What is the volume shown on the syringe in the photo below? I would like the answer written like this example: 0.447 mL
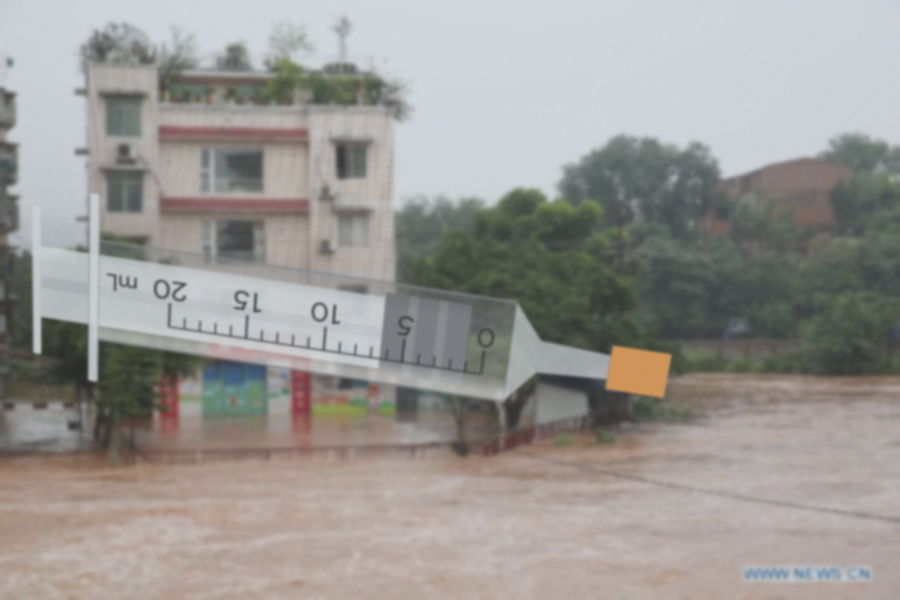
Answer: 1 mL
